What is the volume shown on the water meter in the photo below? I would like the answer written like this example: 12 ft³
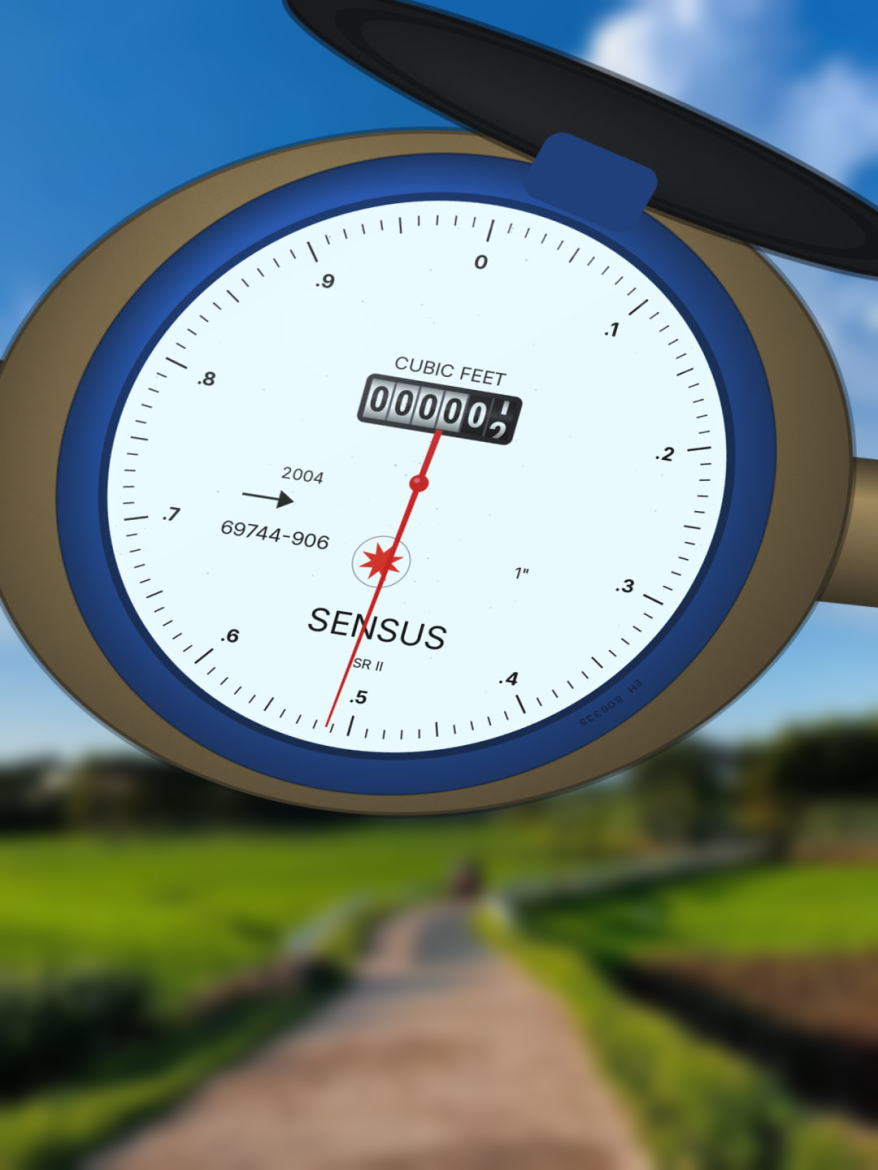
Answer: 1.51 ft³
